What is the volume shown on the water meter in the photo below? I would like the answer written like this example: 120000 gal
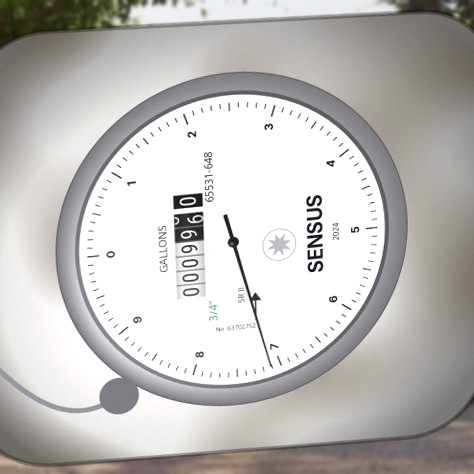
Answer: 9957.1 gal
